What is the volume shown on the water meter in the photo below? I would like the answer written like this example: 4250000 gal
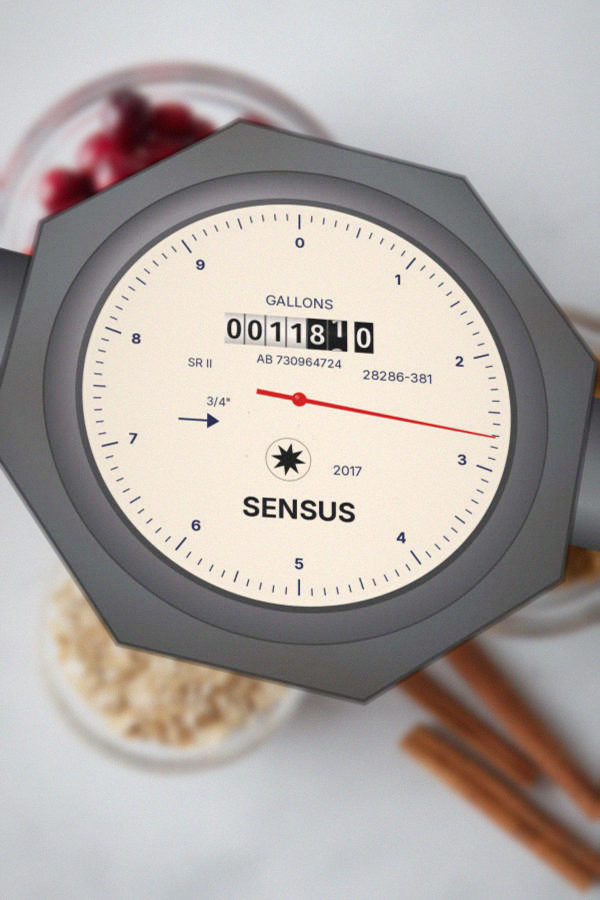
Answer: 11812.7 gal
